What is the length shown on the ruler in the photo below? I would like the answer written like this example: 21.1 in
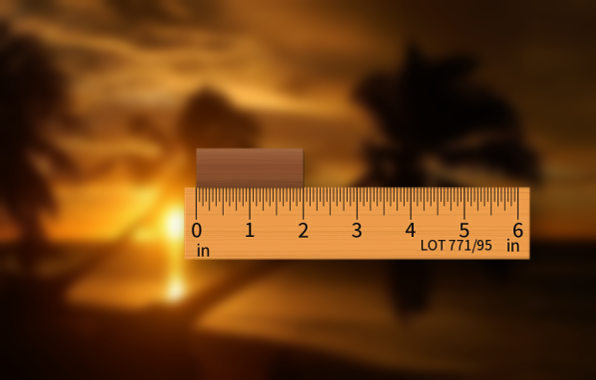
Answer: 2 in
